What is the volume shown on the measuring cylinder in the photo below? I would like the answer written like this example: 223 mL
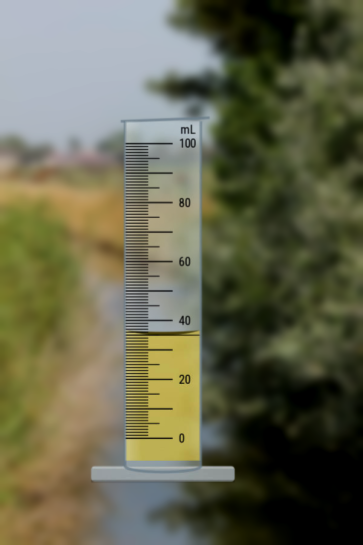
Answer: 35 mL
